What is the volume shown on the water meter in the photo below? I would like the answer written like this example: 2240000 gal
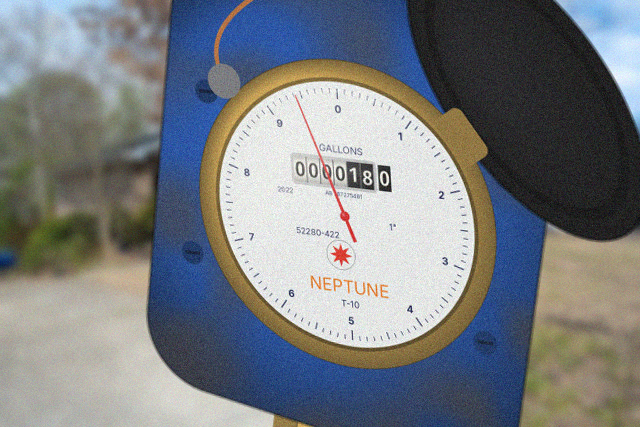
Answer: 179.4 gal
